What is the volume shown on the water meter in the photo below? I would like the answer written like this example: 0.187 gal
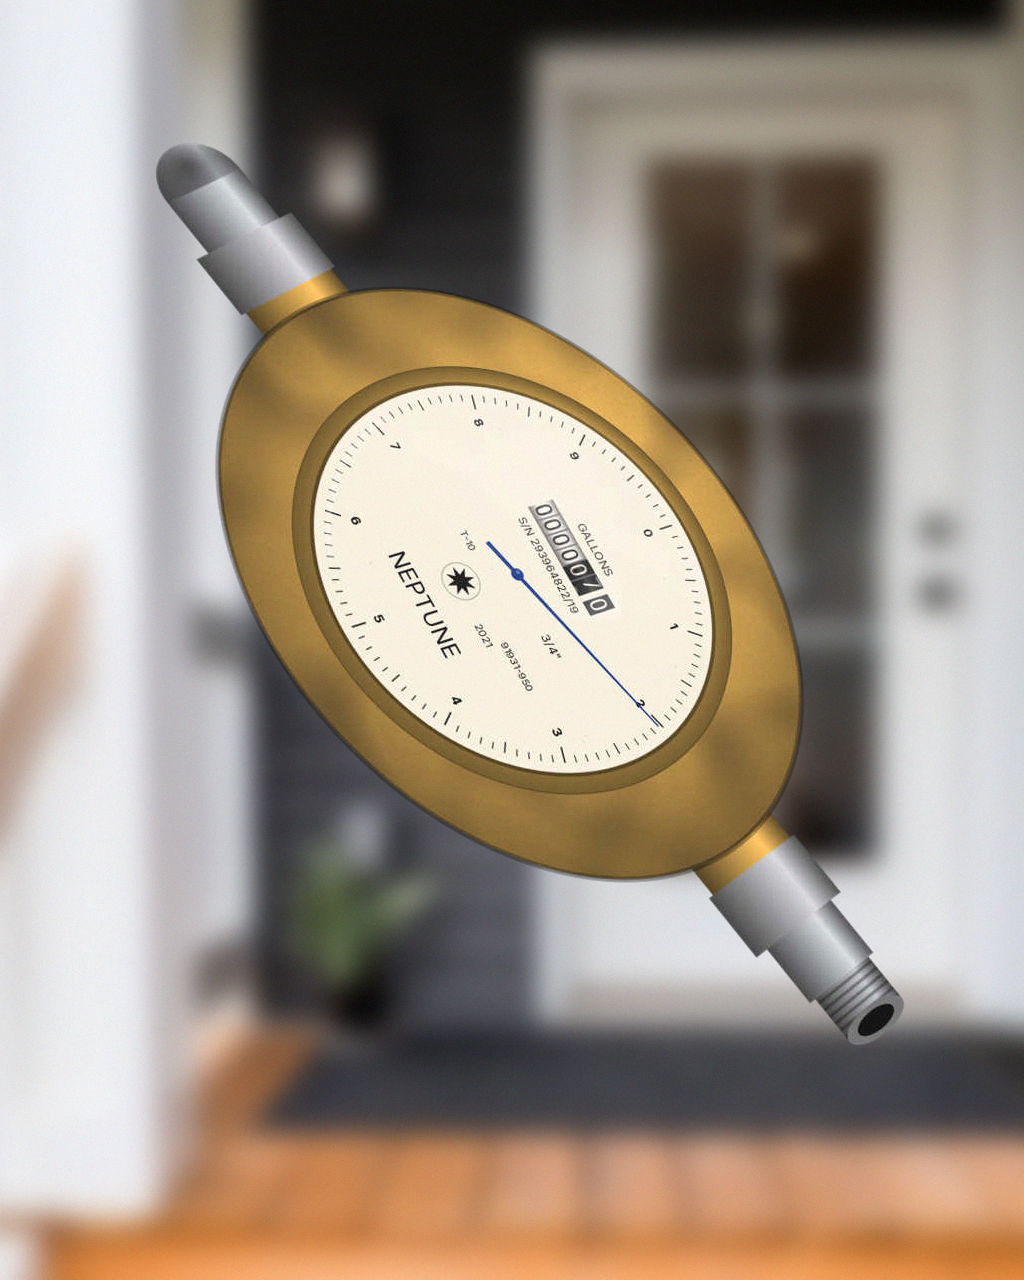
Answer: 72.0 gal
